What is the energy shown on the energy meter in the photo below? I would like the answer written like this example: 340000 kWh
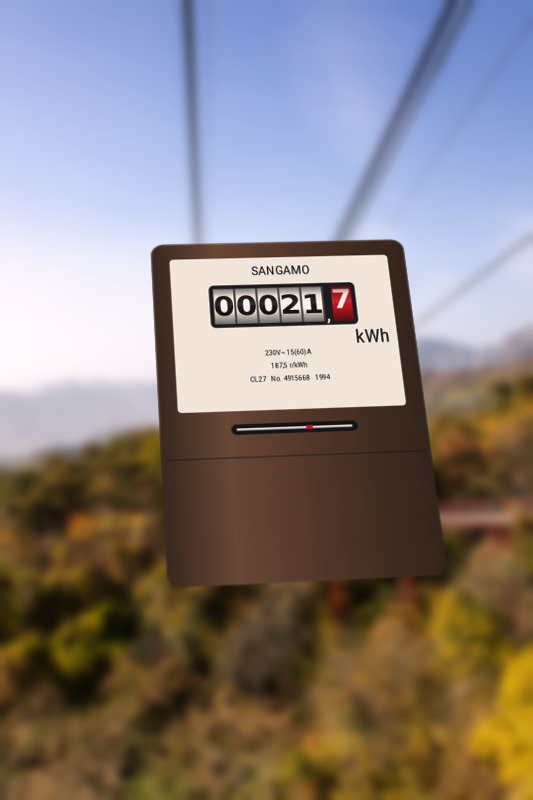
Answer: 21.7 kWh
